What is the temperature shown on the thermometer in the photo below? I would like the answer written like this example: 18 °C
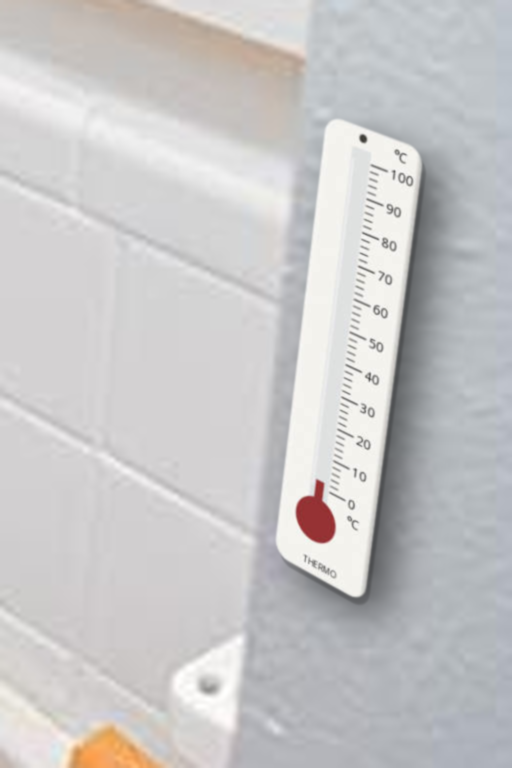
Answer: 2 °C
